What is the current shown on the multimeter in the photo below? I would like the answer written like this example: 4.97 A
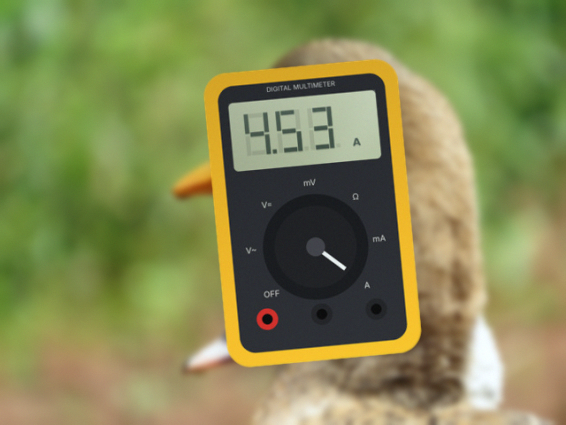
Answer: 4.53 A
